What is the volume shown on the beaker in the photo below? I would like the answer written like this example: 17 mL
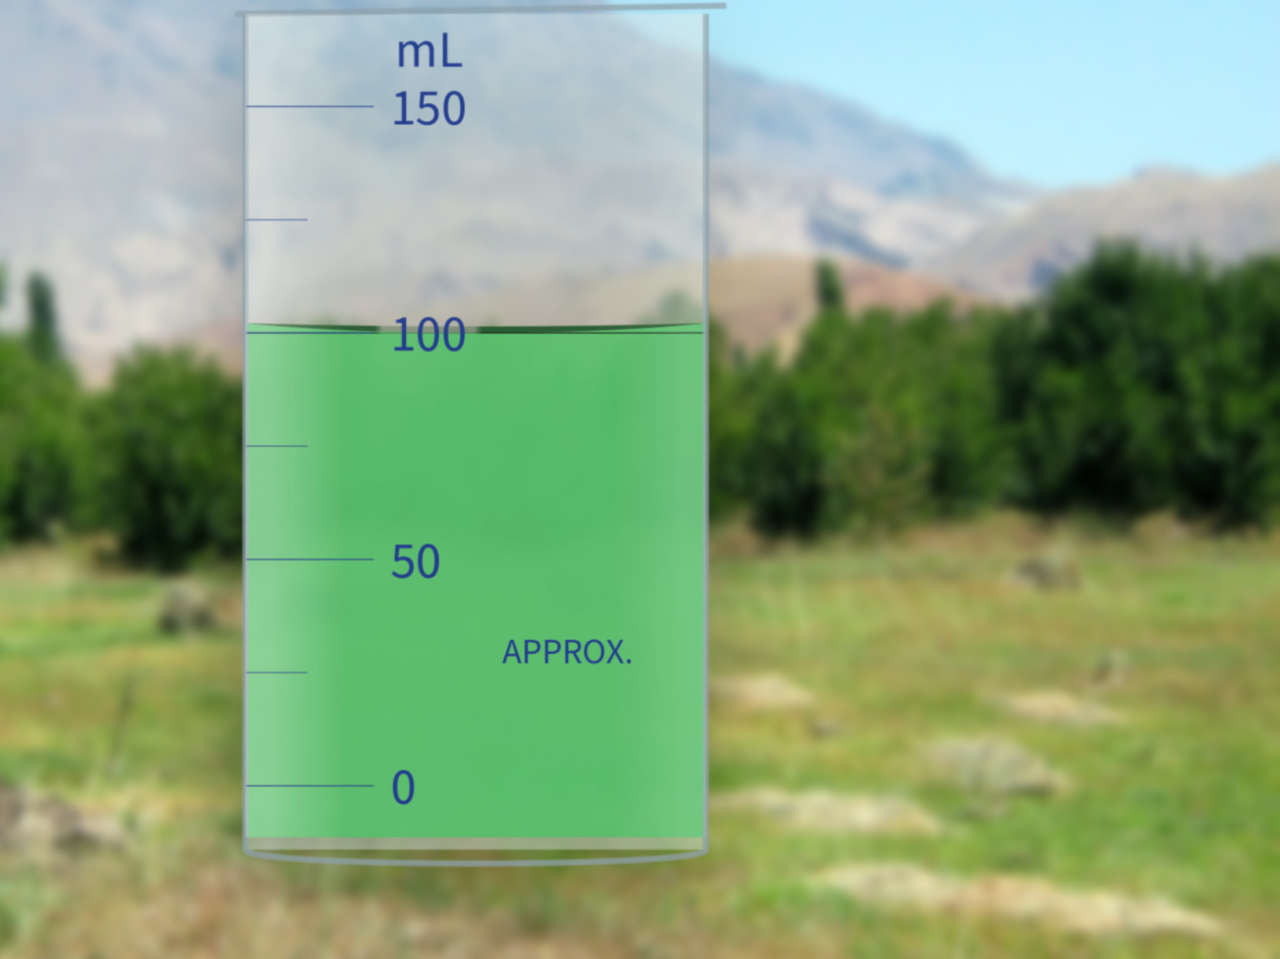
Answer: 100 mL
